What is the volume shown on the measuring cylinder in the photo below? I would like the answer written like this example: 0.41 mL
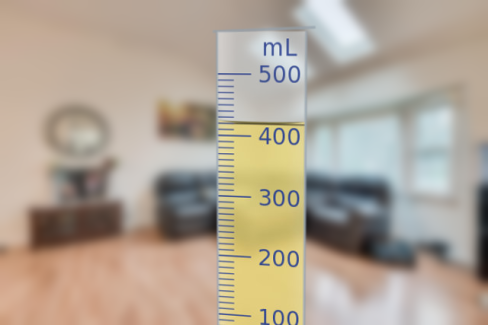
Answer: 420 mL
